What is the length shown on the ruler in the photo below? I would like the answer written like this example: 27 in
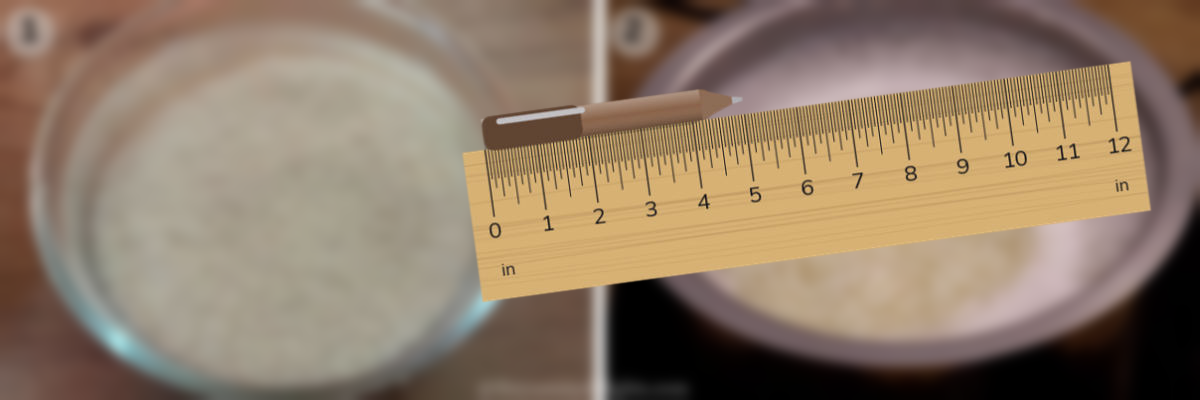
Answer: 5 in
